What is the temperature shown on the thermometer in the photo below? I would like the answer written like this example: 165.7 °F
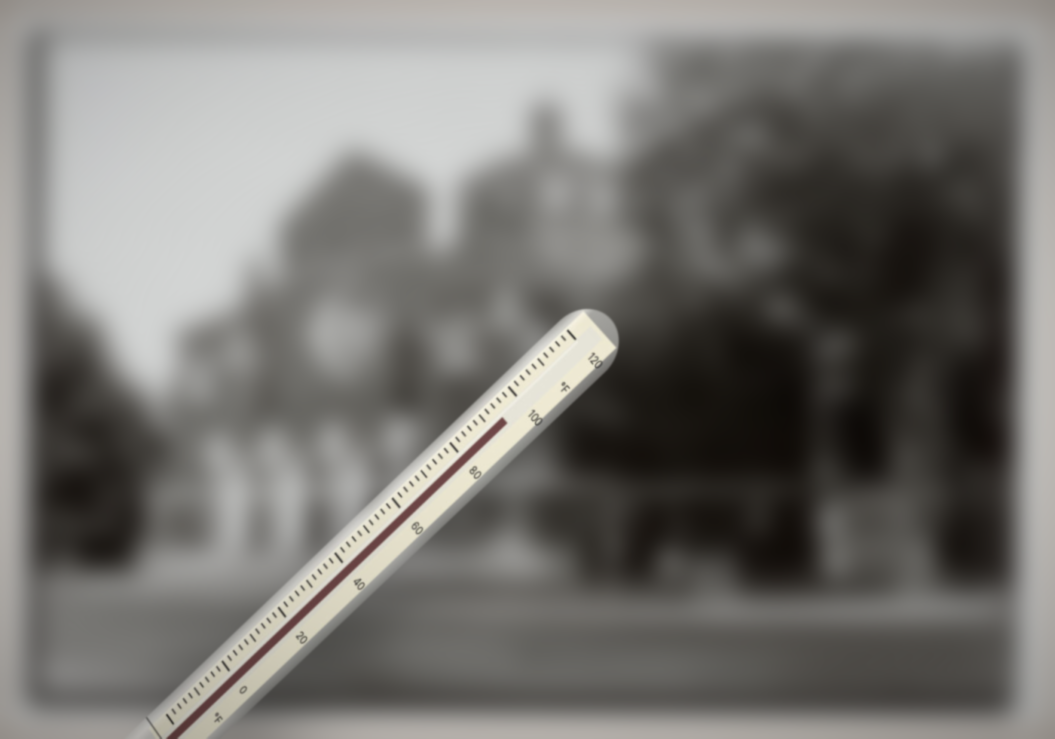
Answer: 94 °F
